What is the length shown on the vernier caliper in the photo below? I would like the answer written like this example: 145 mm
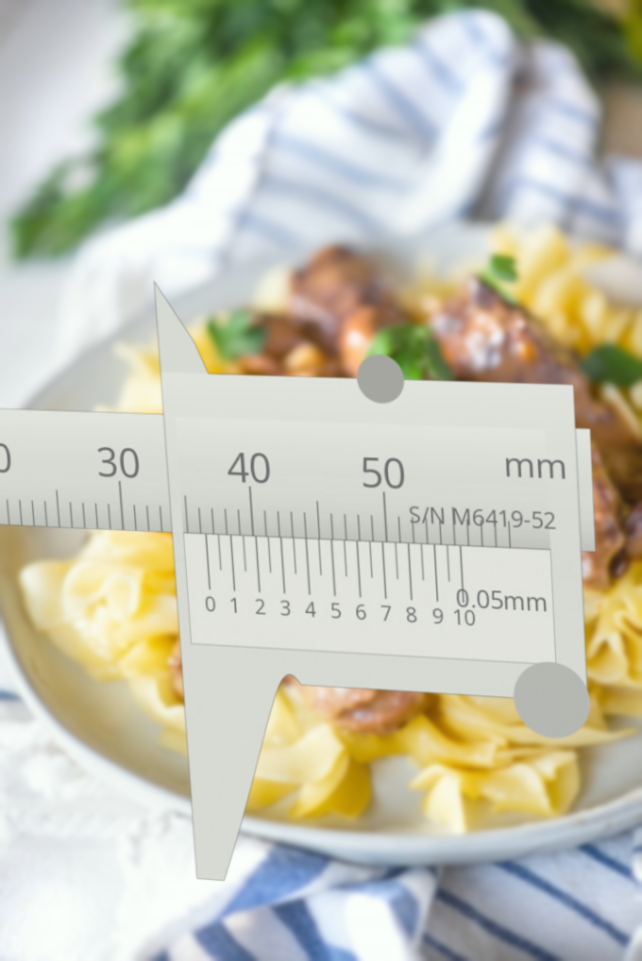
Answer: 36.4 mm
